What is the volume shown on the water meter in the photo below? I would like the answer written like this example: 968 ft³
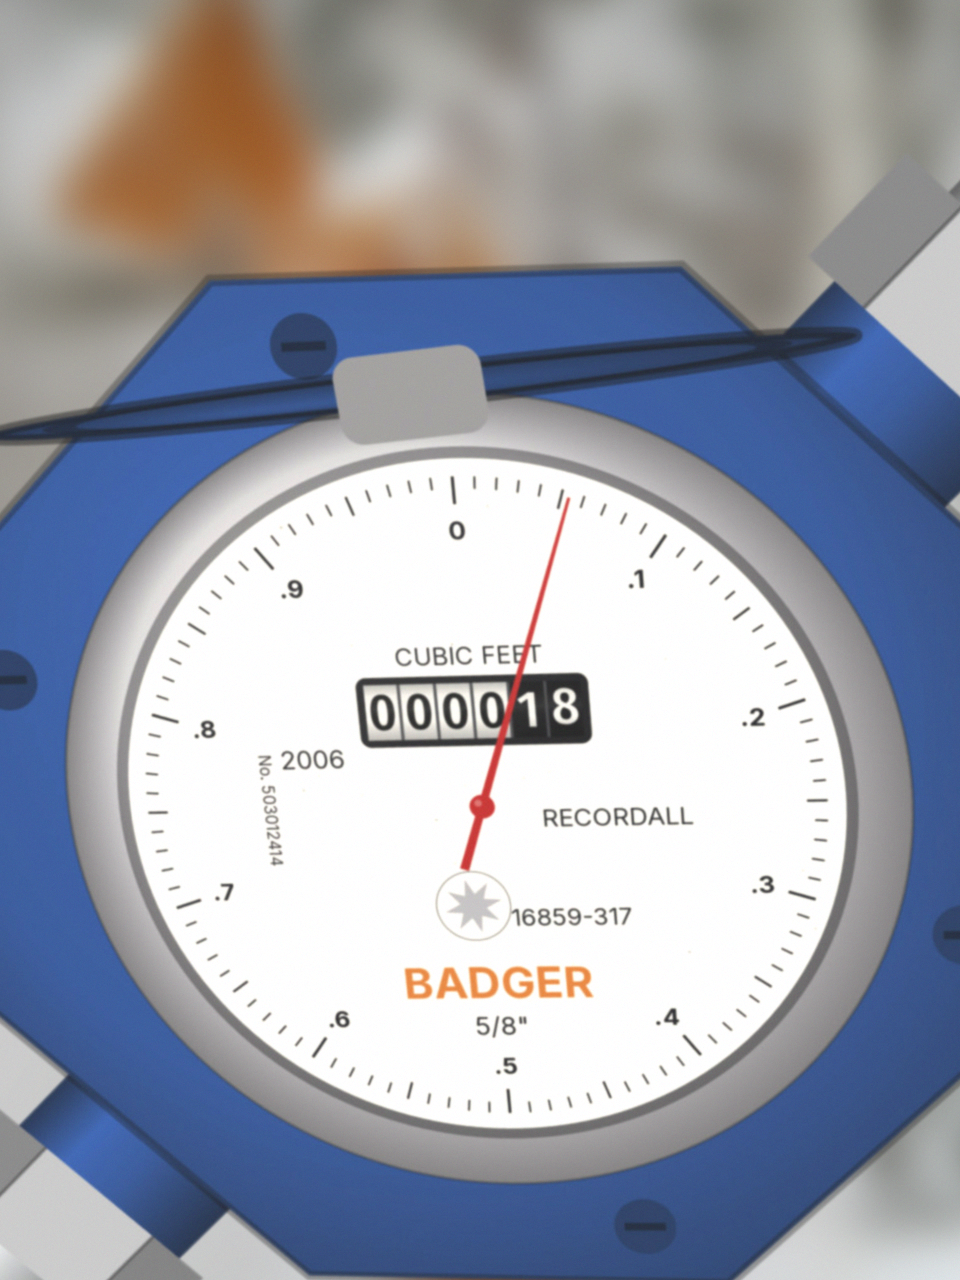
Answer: 18.05 ft³
